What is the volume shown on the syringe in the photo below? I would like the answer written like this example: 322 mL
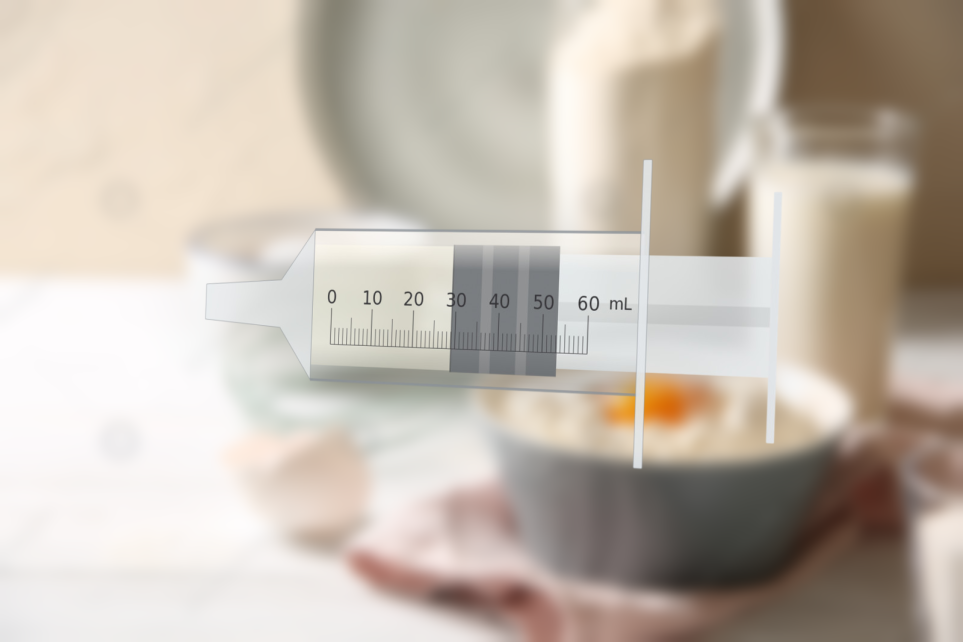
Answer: 29 mL
